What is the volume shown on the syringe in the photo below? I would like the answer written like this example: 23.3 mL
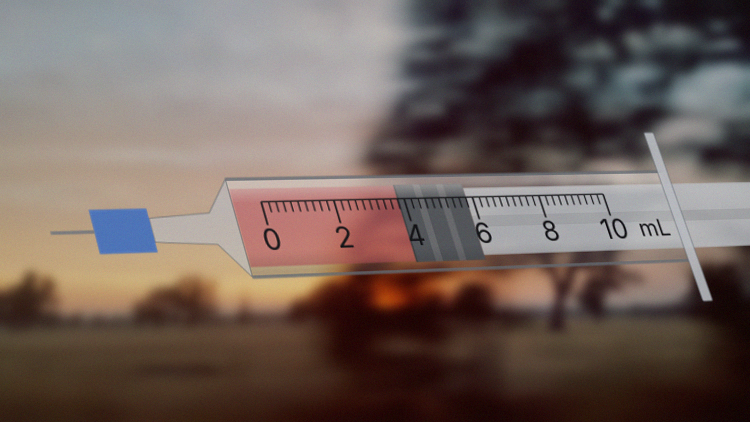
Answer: 3.8 mL
